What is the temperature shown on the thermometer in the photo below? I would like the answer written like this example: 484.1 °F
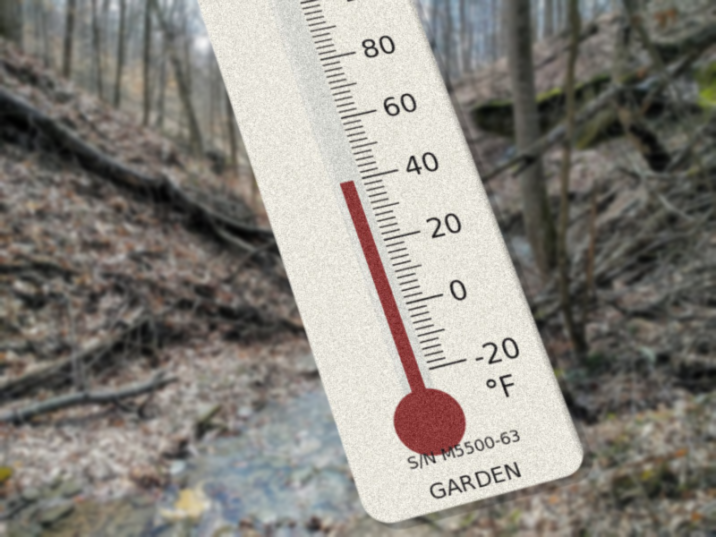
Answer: 40 °F
